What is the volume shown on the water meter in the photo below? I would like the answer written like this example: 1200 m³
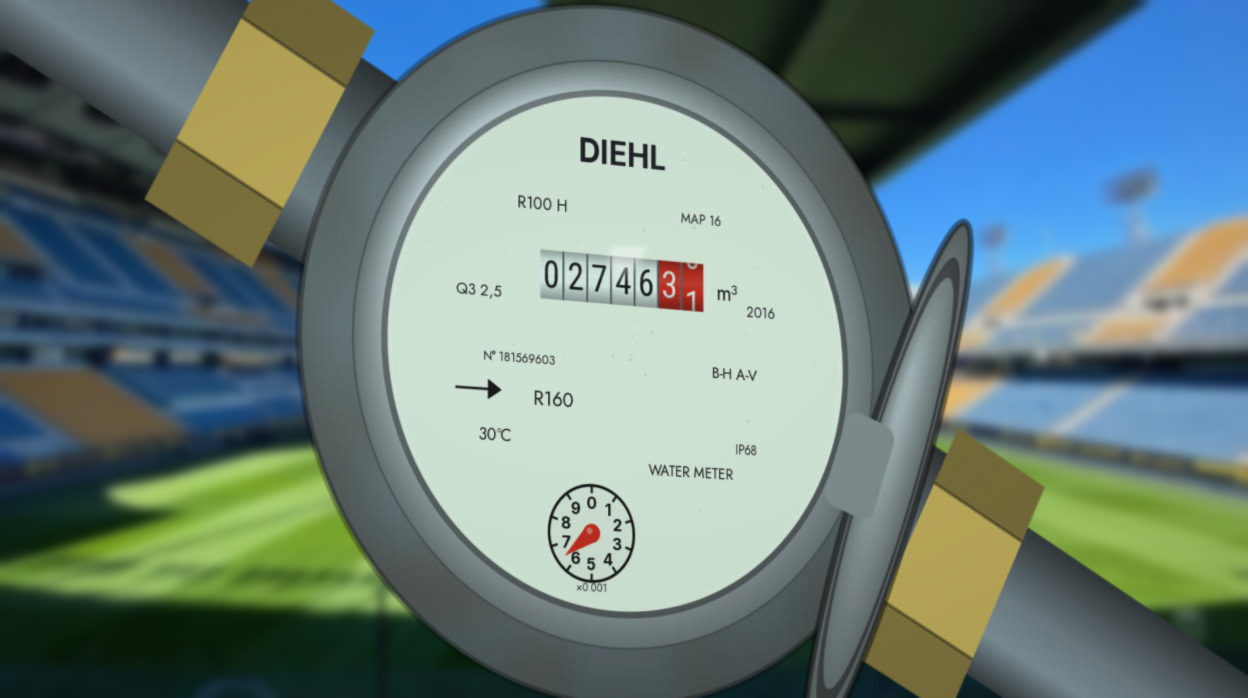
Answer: 2746.306 m³
